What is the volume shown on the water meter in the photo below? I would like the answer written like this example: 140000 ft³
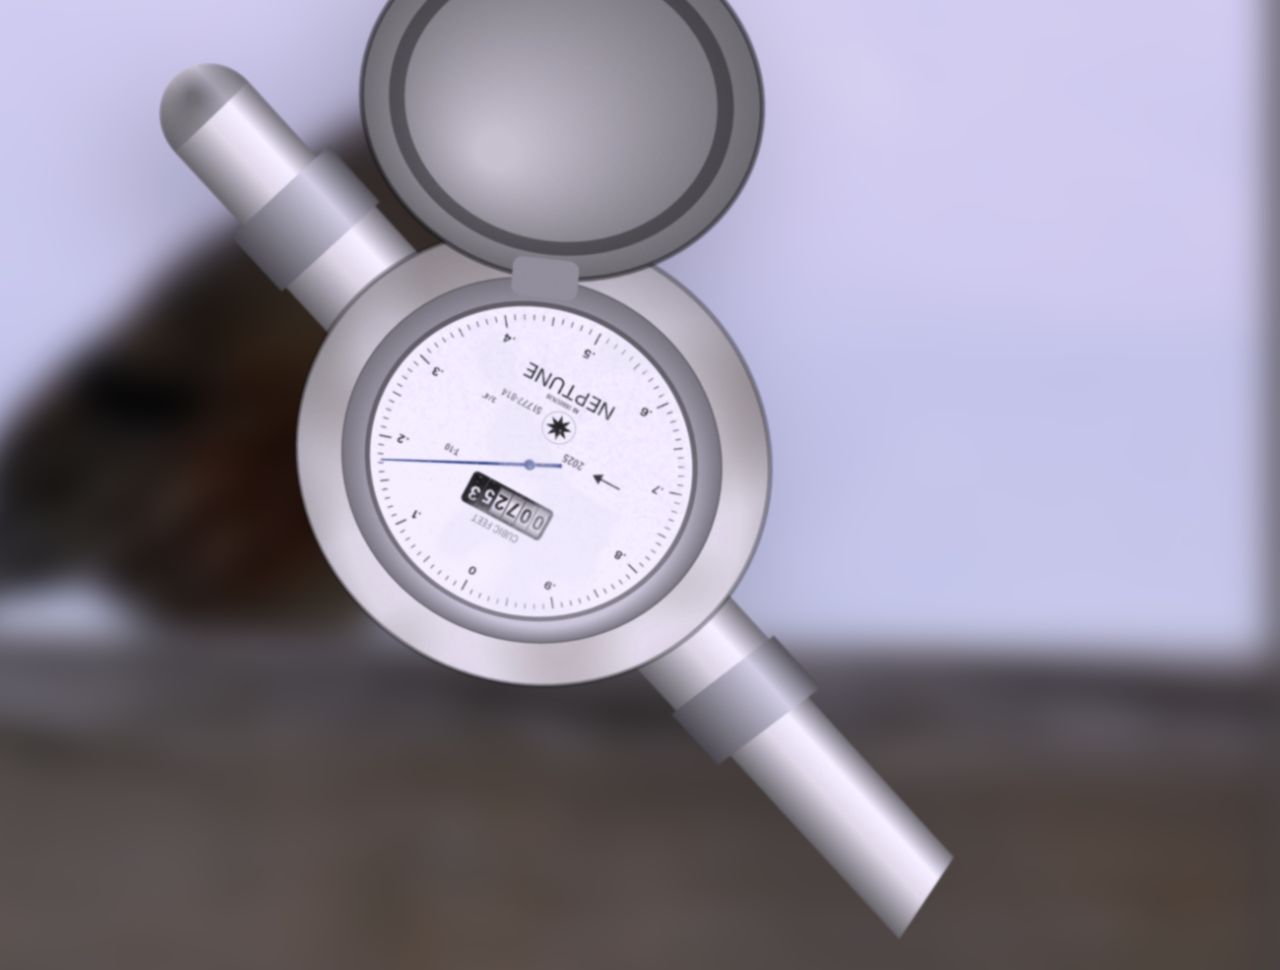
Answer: 7253.17 ft³
